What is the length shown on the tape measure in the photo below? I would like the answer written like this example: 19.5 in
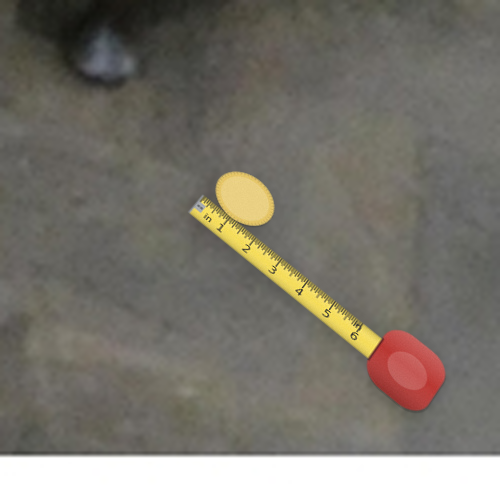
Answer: 2 in
